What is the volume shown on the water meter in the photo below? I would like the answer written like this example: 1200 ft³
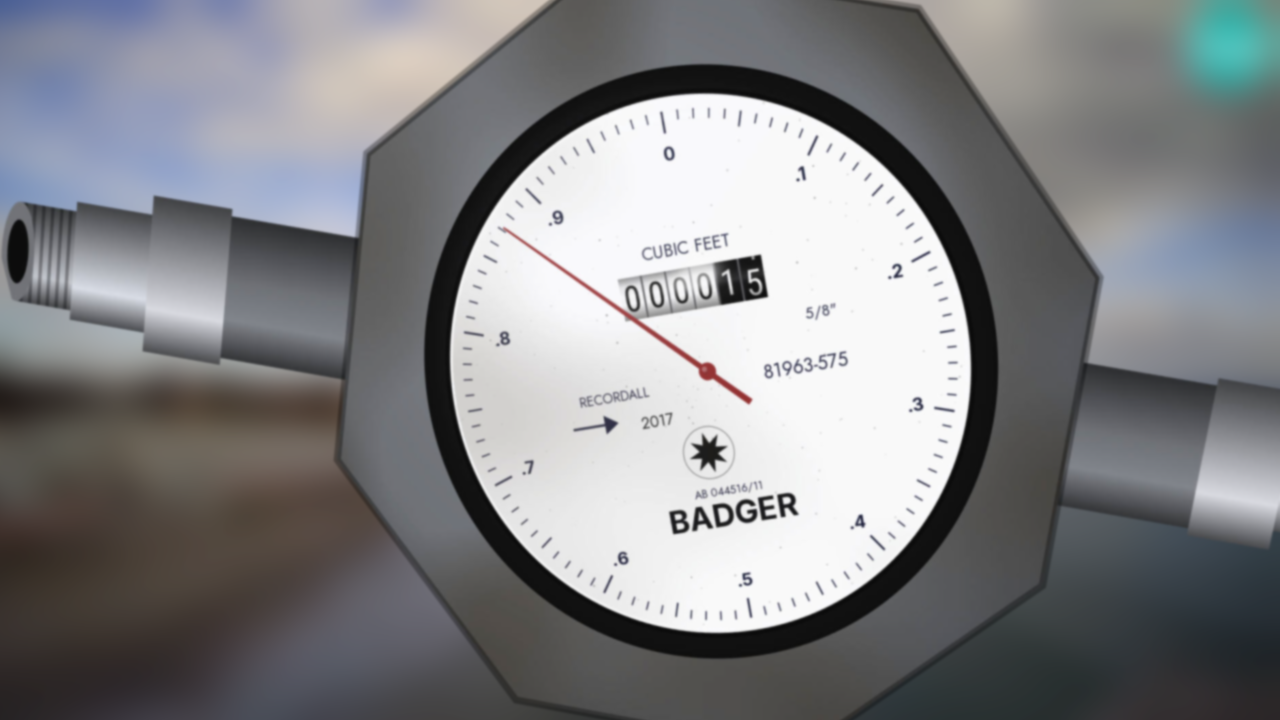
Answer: 14.87 ft³
